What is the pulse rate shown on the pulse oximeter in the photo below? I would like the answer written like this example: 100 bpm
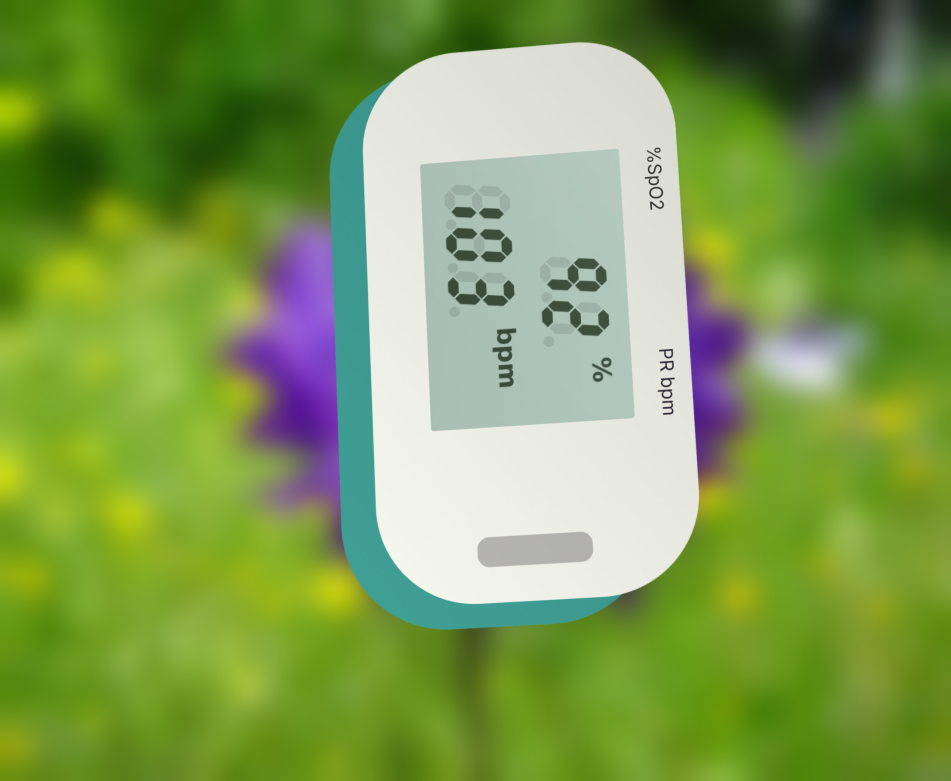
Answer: 103 bpm
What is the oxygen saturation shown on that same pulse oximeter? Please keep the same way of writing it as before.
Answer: 92 %
